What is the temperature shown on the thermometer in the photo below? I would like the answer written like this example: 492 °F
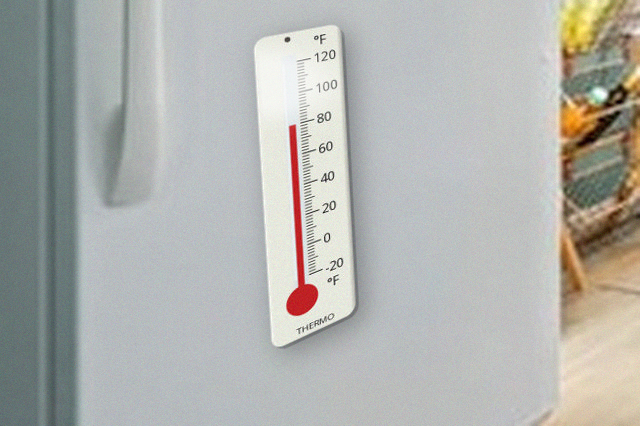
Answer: 80 °F
